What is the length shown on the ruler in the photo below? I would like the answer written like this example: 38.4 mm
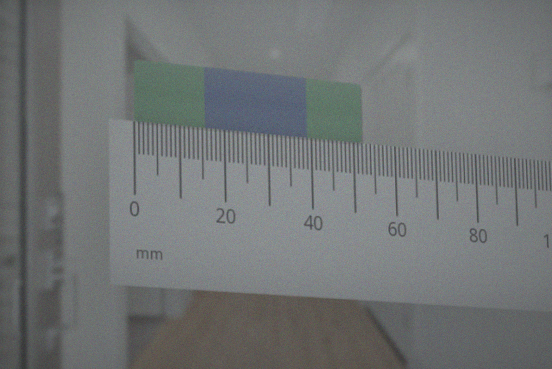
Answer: 52 mm
